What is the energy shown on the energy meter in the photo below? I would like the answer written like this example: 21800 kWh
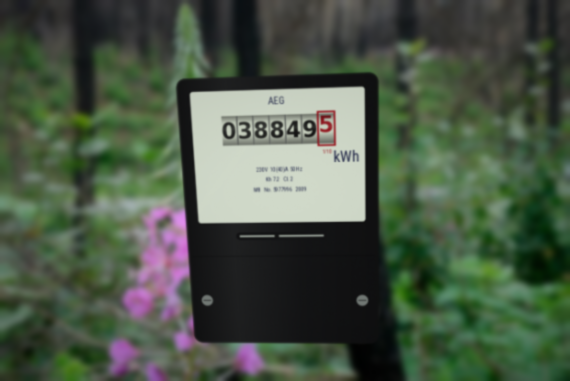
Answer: 38849.5 kWh
